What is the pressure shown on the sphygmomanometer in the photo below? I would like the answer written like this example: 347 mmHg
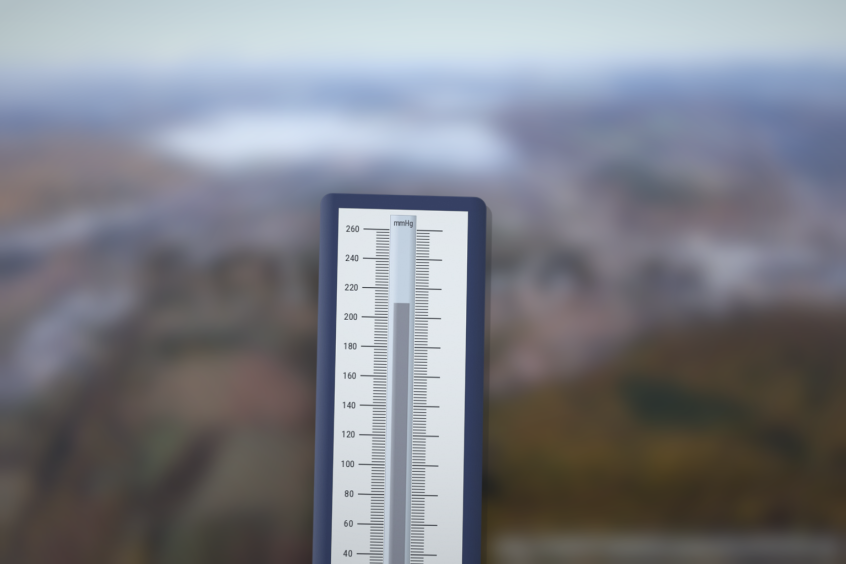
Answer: 210 mmHg
